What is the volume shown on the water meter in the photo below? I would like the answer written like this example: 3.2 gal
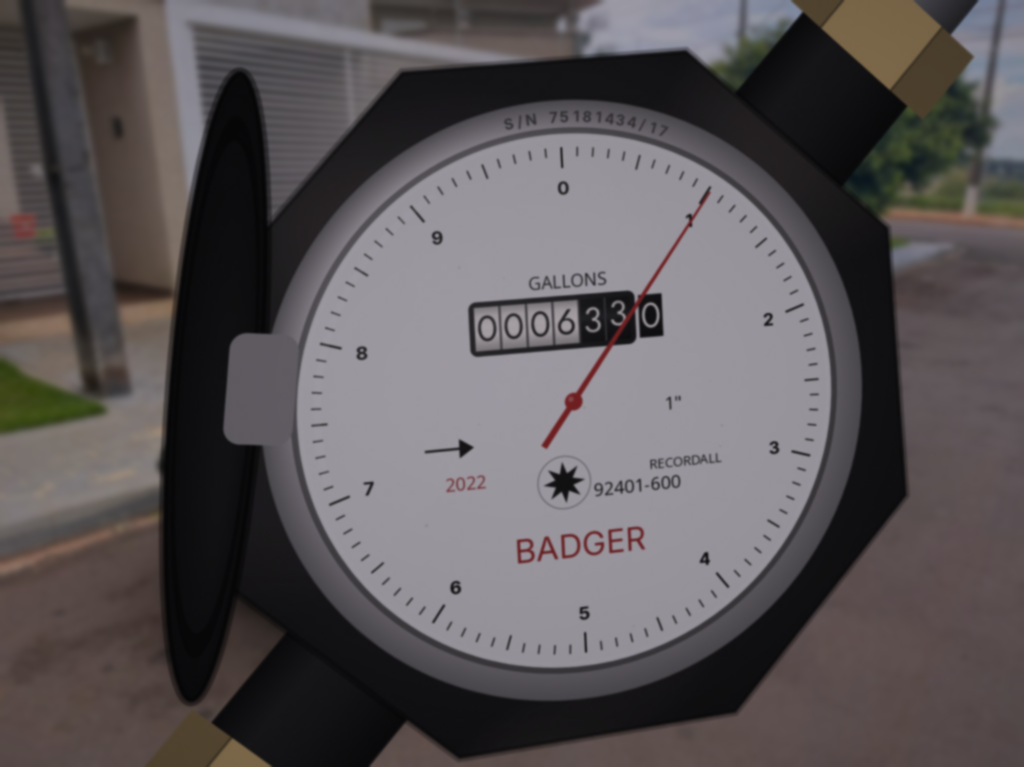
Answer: 6331.0 gal
